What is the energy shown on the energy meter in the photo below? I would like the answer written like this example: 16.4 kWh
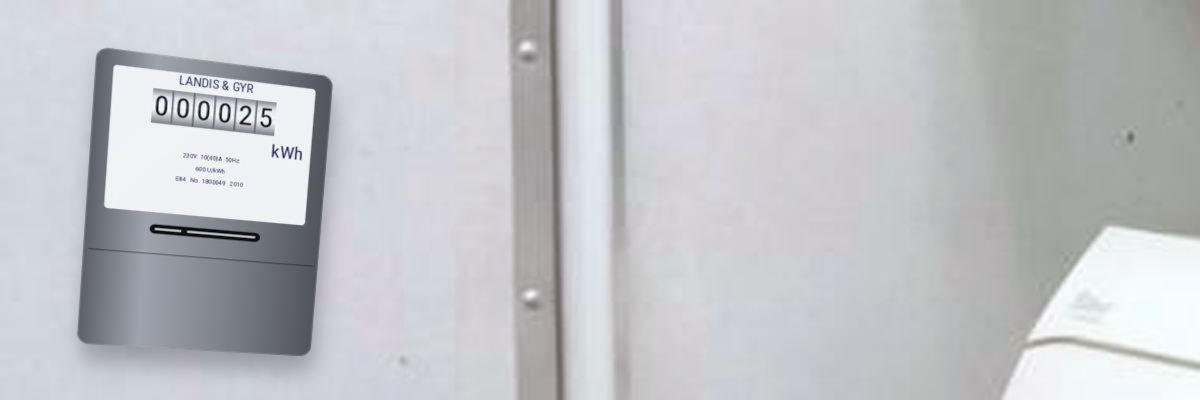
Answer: 25 kWh
